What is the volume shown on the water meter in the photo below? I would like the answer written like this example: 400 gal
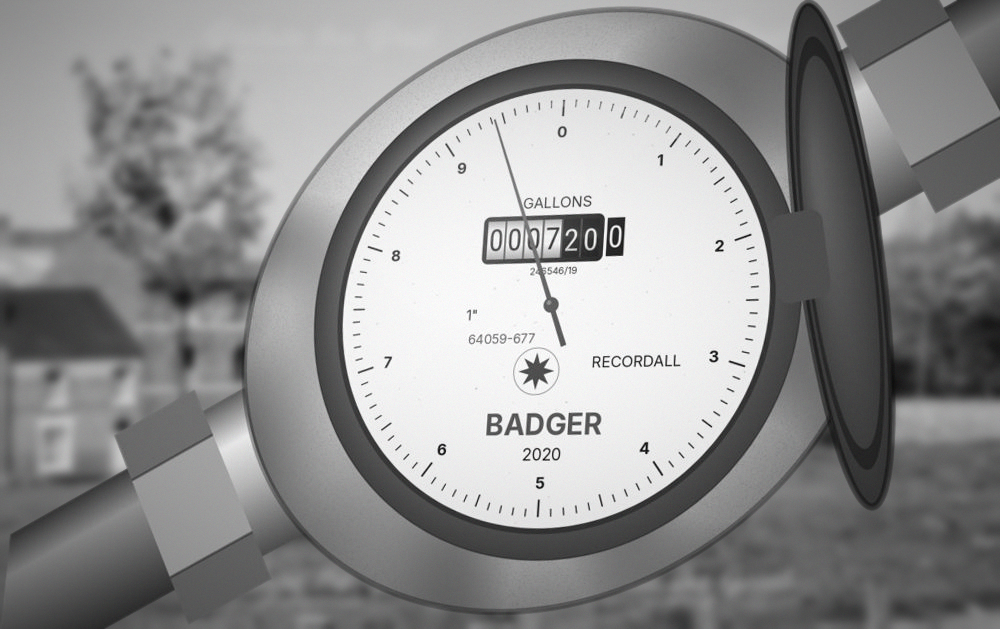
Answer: 7199.4 gal
